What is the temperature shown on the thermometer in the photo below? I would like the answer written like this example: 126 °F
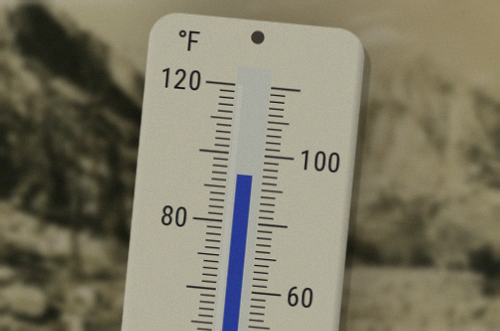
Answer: 94 °F
